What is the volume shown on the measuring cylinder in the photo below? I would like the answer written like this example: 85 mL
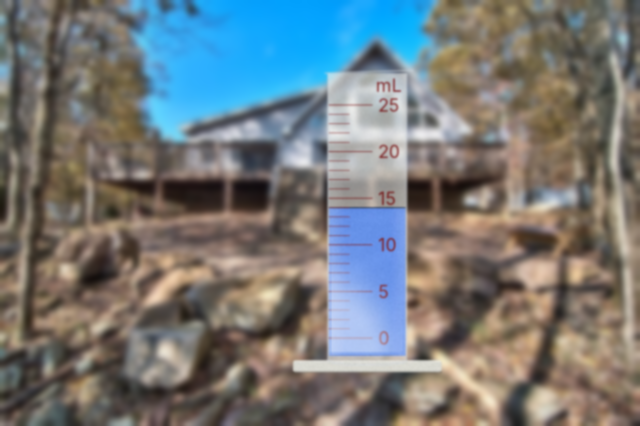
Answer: 14 mL
